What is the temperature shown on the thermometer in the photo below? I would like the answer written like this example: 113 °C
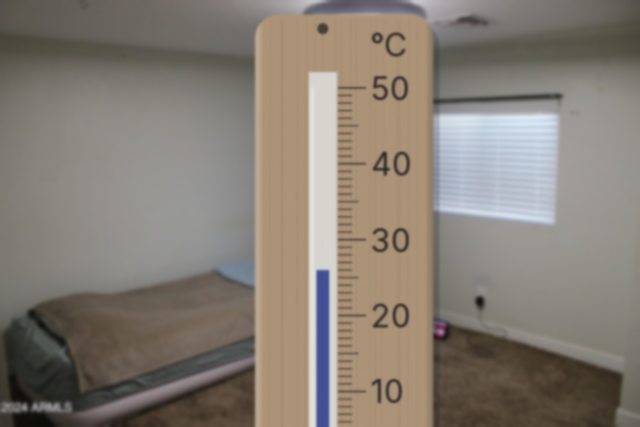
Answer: 26 °C
